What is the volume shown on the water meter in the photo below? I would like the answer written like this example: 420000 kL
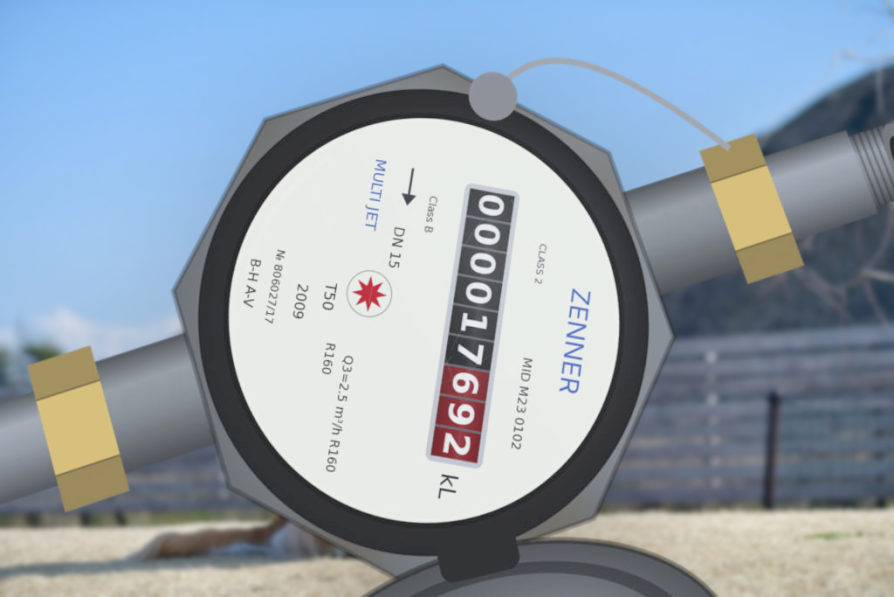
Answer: 17.692 kL
